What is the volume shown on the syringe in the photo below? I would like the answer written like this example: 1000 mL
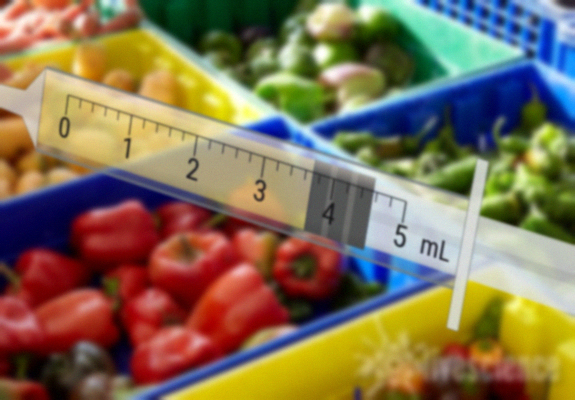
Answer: 3.7 mL
